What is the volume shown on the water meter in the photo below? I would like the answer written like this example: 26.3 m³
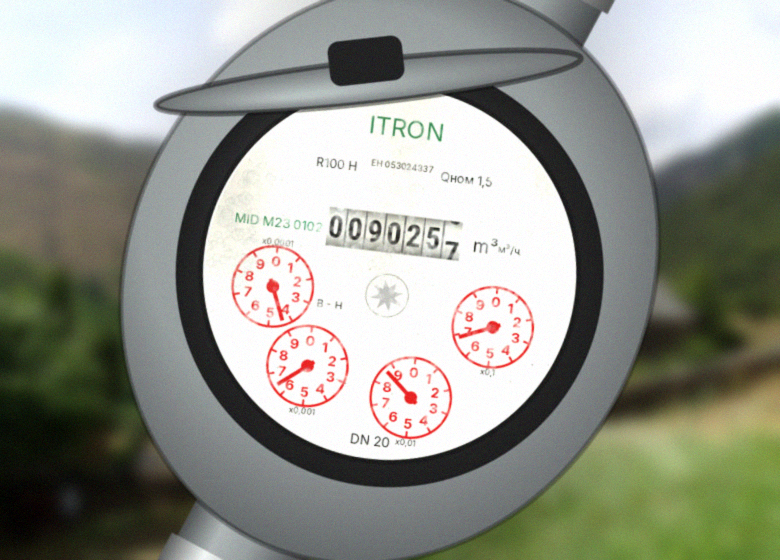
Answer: 90256.6864 m³
